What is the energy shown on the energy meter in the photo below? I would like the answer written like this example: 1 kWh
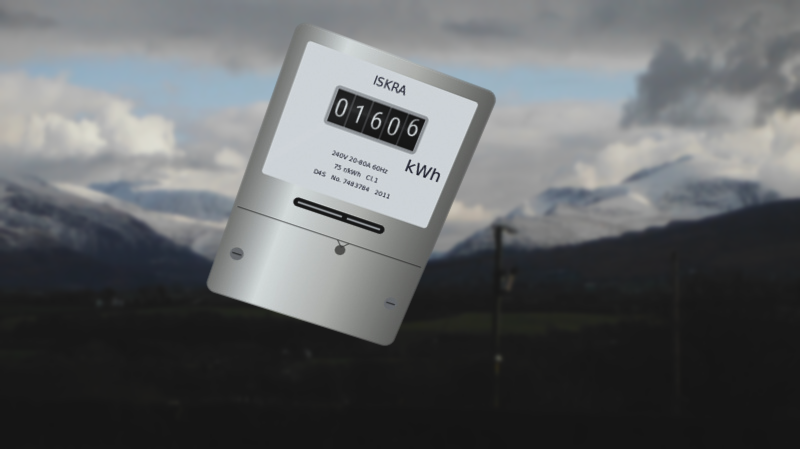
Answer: 1606 kWh
